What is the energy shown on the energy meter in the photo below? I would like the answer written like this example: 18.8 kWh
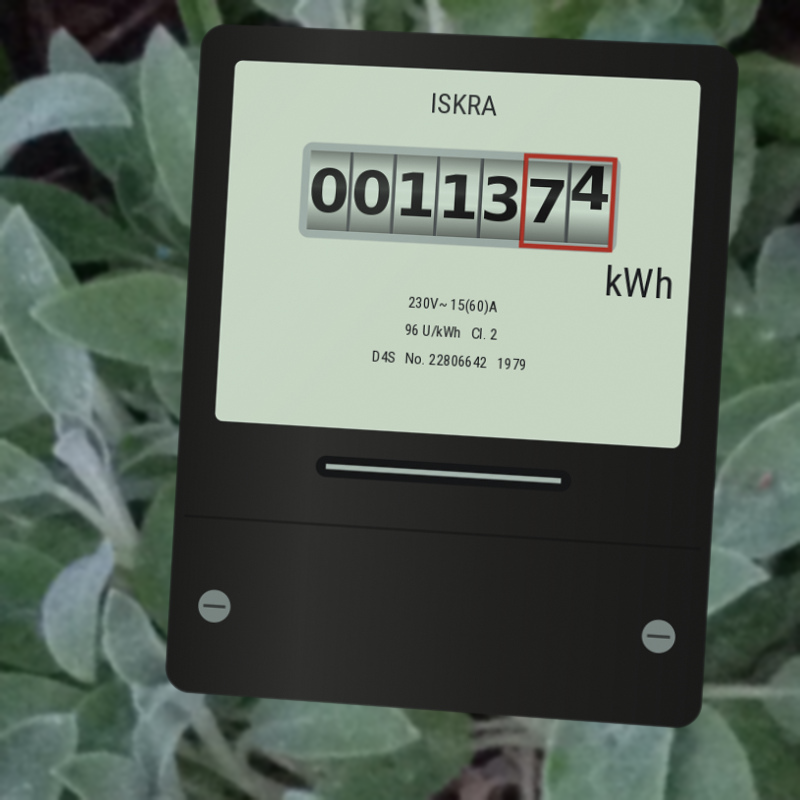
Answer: 113.74 kWh
